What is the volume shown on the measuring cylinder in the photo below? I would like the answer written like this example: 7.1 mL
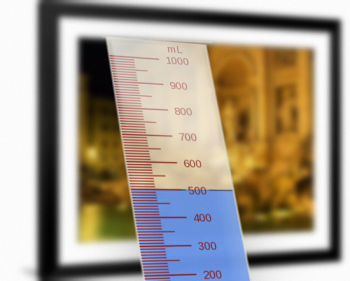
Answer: 500 mL
